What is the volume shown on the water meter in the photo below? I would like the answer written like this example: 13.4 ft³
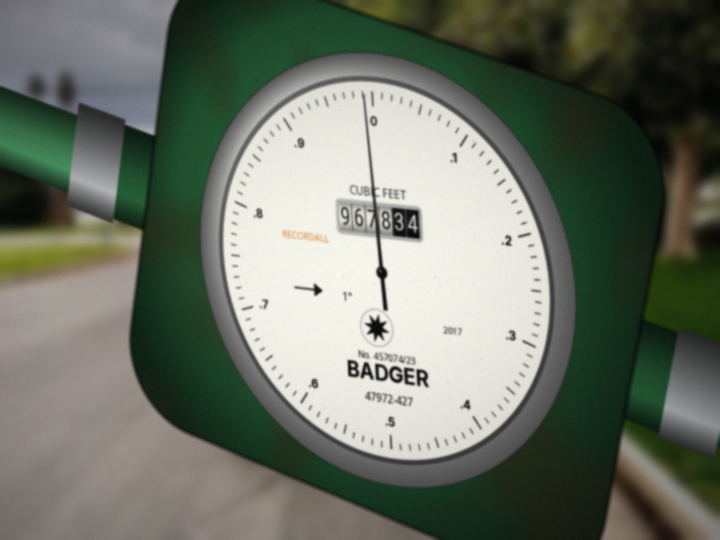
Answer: 967833.99 ft³
